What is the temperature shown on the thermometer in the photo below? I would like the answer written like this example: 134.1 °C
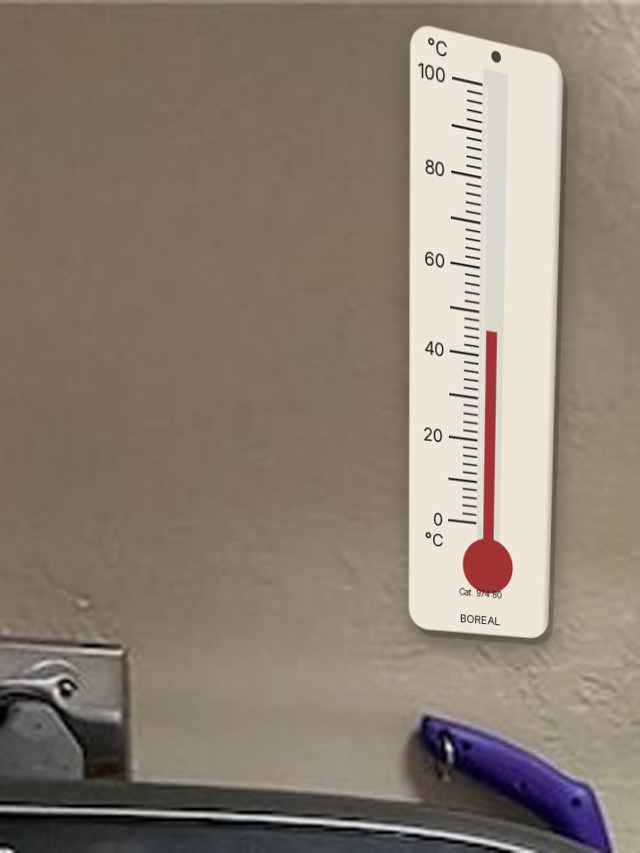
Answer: 46 °C
